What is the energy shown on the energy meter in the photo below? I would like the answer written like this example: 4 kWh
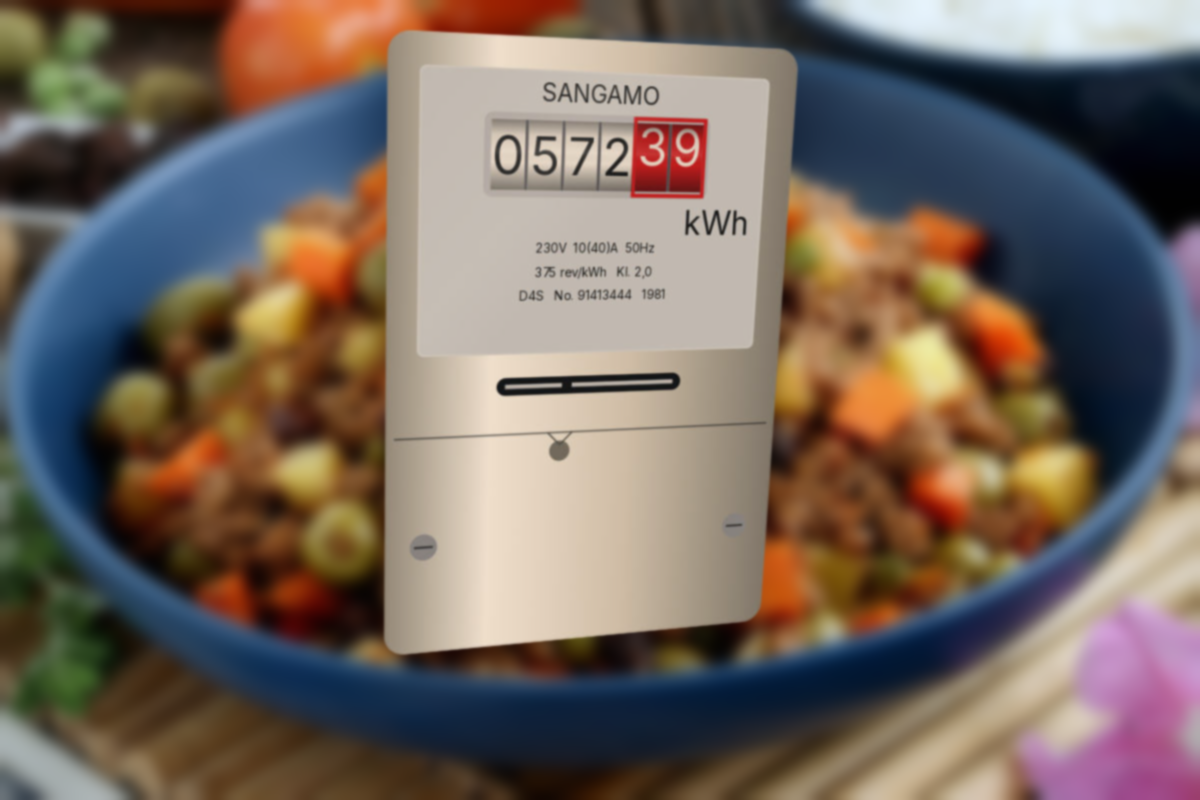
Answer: 572.39 kWh
